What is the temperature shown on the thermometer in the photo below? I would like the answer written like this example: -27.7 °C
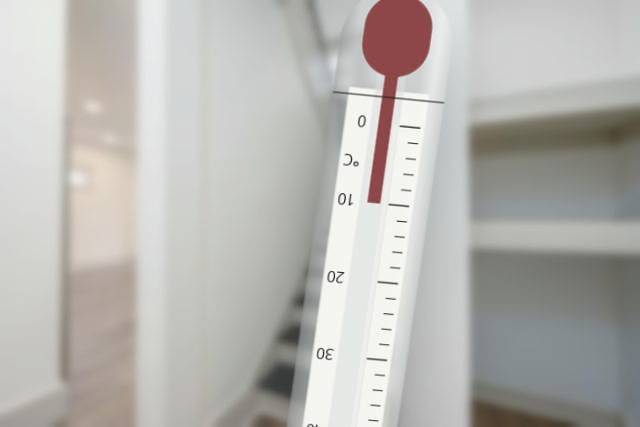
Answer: 10 °C
